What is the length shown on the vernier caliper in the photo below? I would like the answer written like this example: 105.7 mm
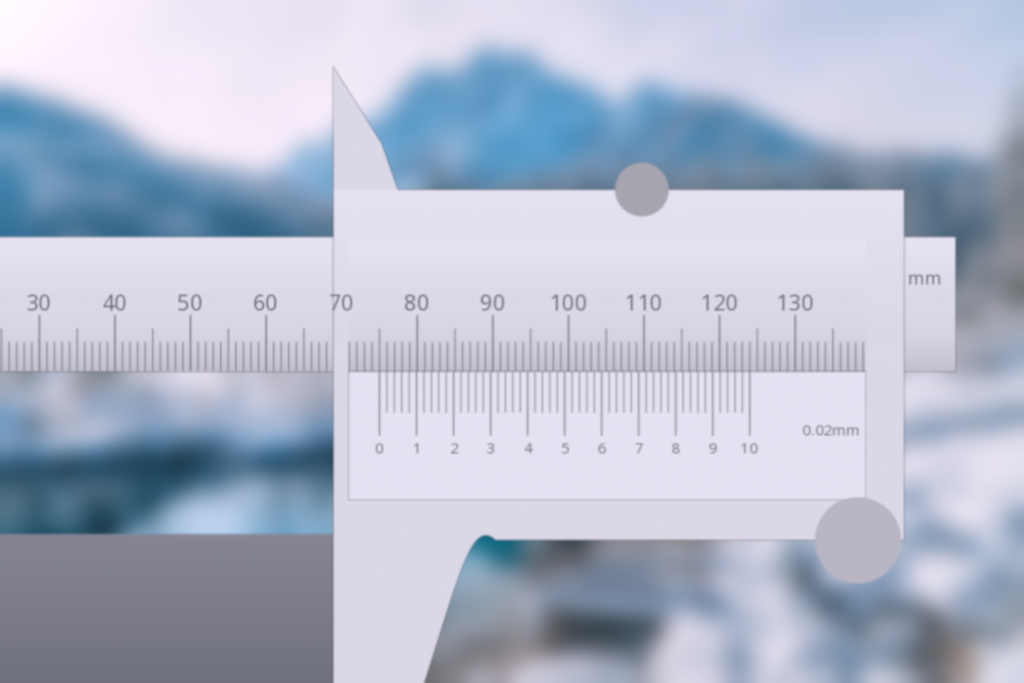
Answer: 75.0 mm
